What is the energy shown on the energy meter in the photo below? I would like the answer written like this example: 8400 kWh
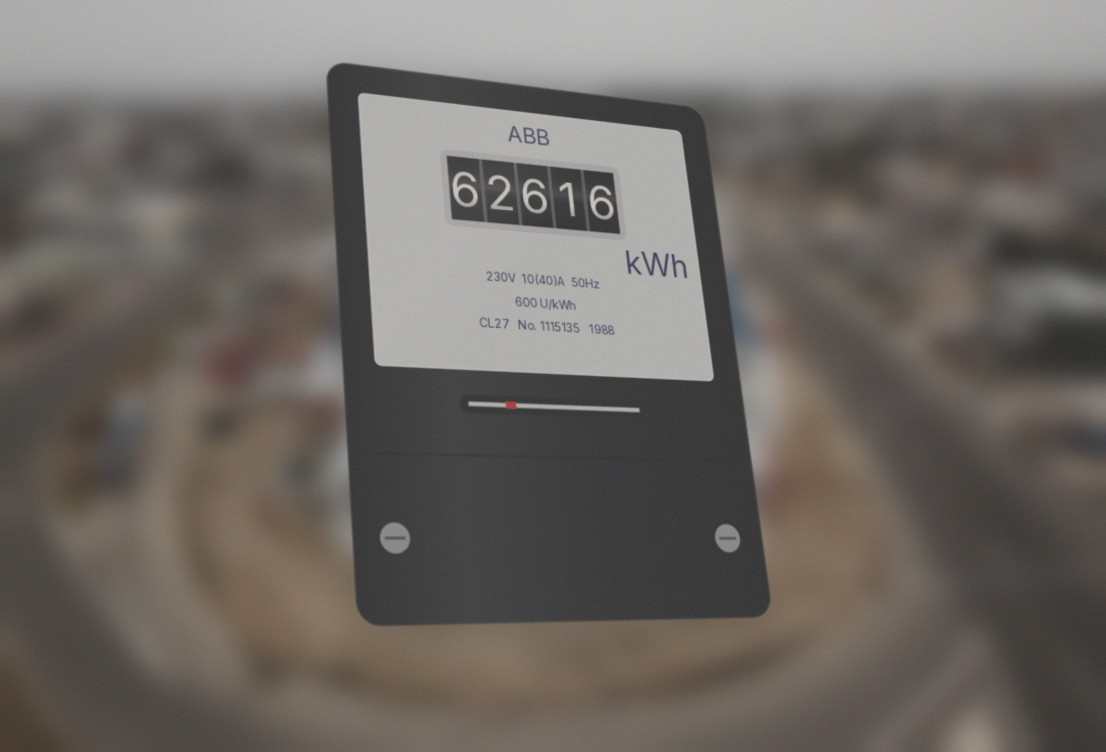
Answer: 62616 kWh
